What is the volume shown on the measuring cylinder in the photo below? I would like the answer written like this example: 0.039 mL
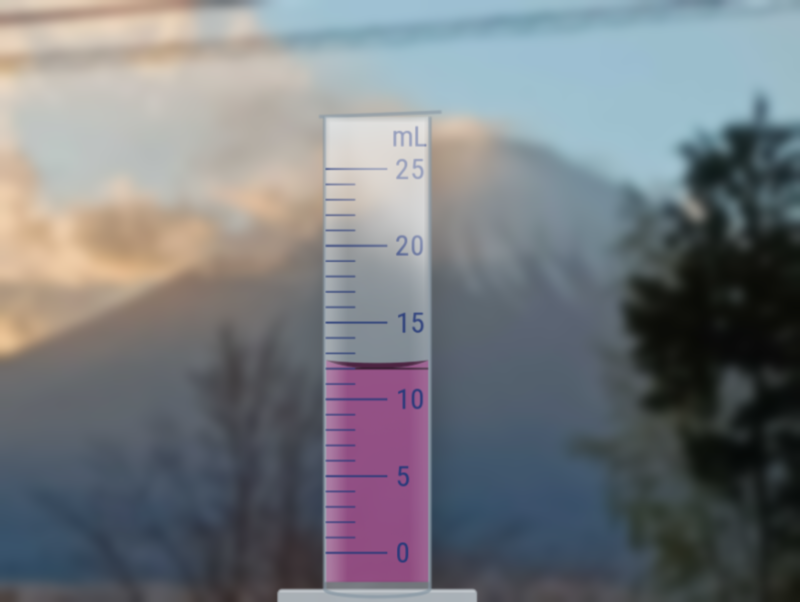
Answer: 12 mL
